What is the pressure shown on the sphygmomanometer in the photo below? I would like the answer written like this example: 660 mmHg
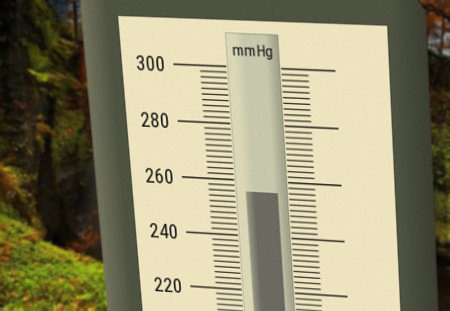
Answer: 256 mmHg
